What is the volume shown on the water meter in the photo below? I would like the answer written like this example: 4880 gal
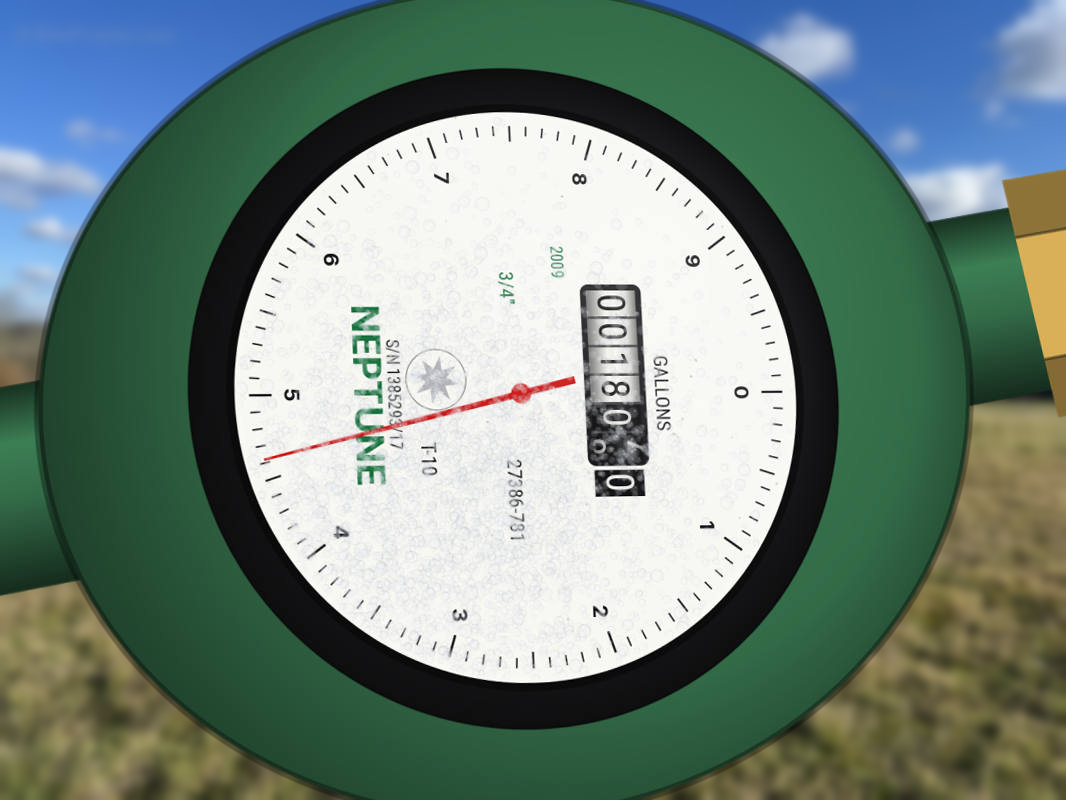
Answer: 18074.6 gal
